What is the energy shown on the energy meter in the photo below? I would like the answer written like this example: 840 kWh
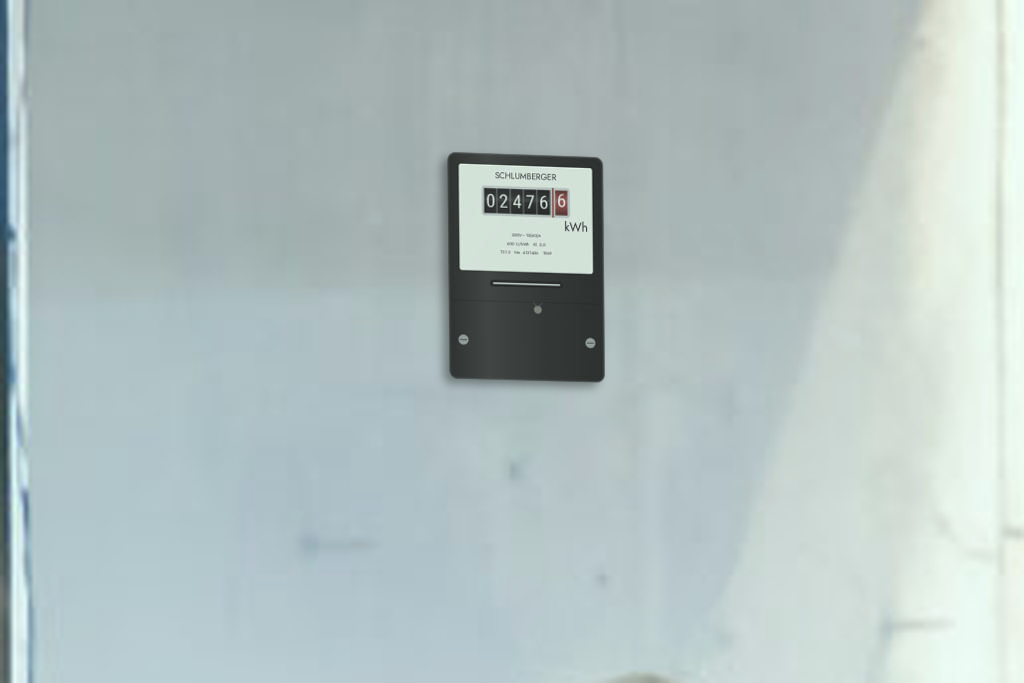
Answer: 2476.6 kWh
